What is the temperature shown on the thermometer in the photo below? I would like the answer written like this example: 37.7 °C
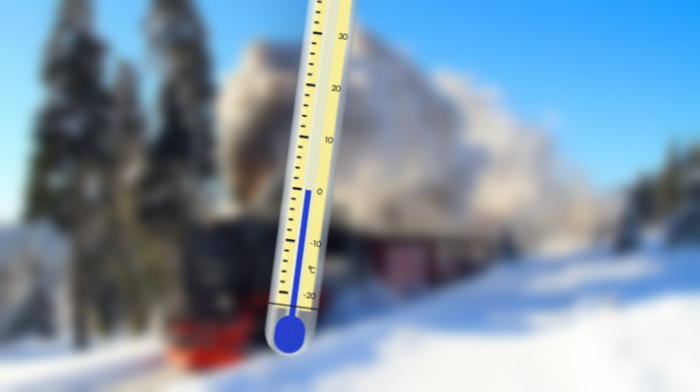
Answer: 0 °C
